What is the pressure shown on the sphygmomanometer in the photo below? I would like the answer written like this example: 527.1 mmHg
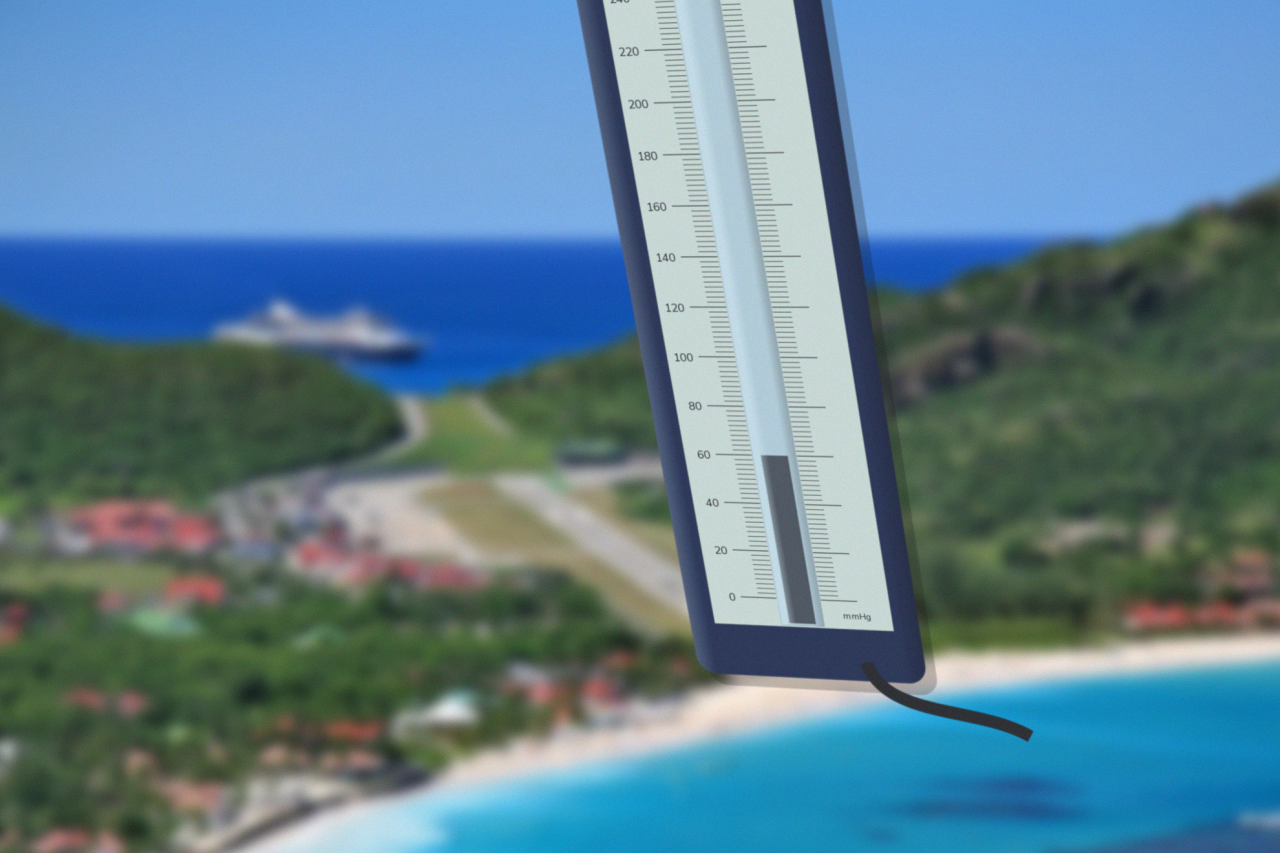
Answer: 60 mmHg
